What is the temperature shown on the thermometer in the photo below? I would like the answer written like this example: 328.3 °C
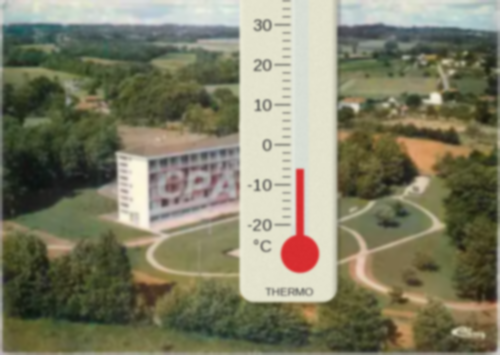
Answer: -6 °C
